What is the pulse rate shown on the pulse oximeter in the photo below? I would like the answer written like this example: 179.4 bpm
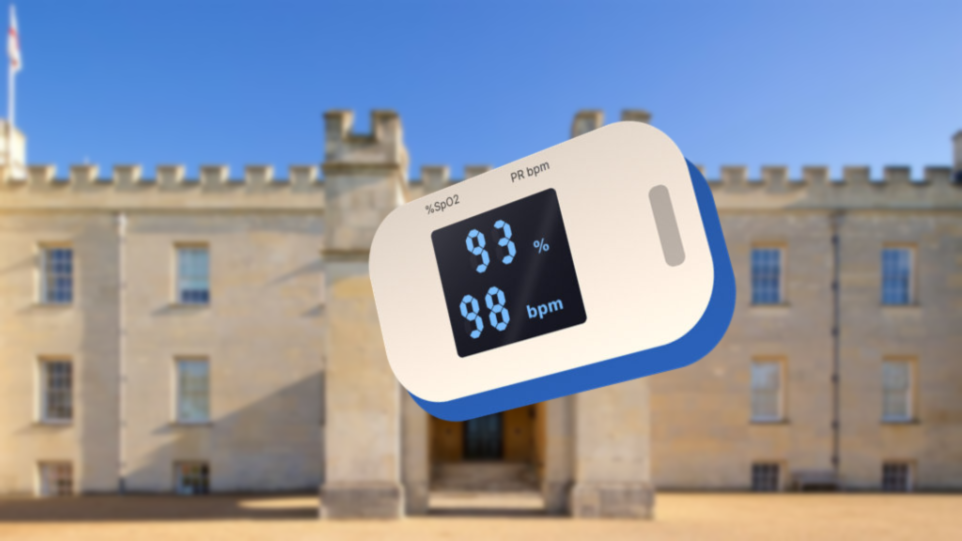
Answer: 98 bpm
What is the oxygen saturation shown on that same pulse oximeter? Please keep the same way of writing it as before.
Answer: 93 %
